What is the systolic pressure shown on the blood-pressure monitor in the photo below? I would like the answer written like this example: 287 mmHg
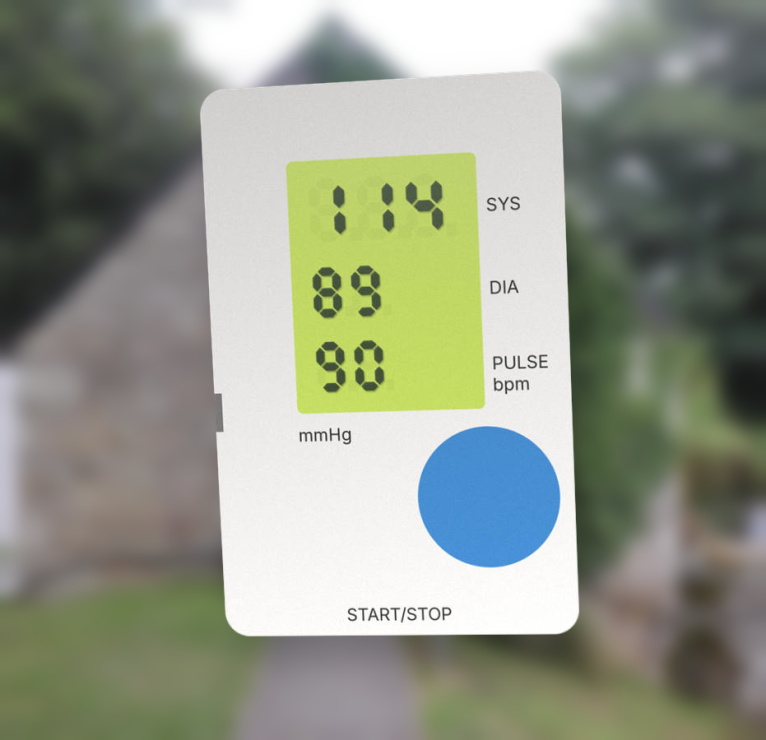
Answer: 114 mmHg
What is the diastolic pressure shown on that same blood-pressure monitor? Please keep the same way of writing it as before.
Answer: 89 mmHg
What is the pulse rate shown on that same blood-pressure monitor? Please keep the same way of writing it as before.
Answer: 90 bpm
